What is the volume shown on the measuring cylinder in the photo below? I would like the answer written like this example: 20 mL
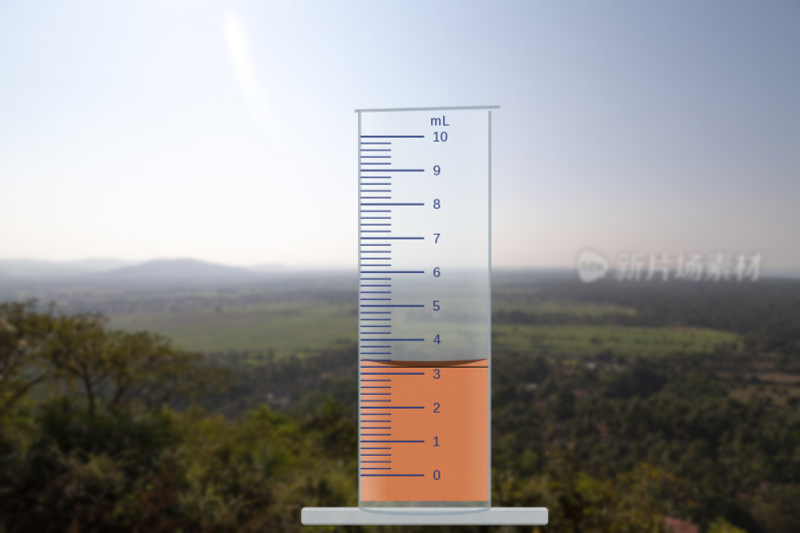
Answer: 3.2 mL
